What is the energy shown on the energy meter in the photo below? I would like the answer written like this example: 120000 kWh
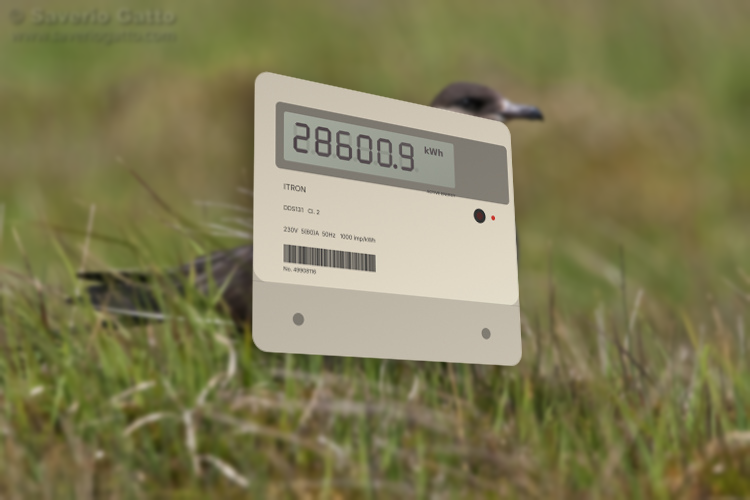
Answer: 28600.9 kWh
